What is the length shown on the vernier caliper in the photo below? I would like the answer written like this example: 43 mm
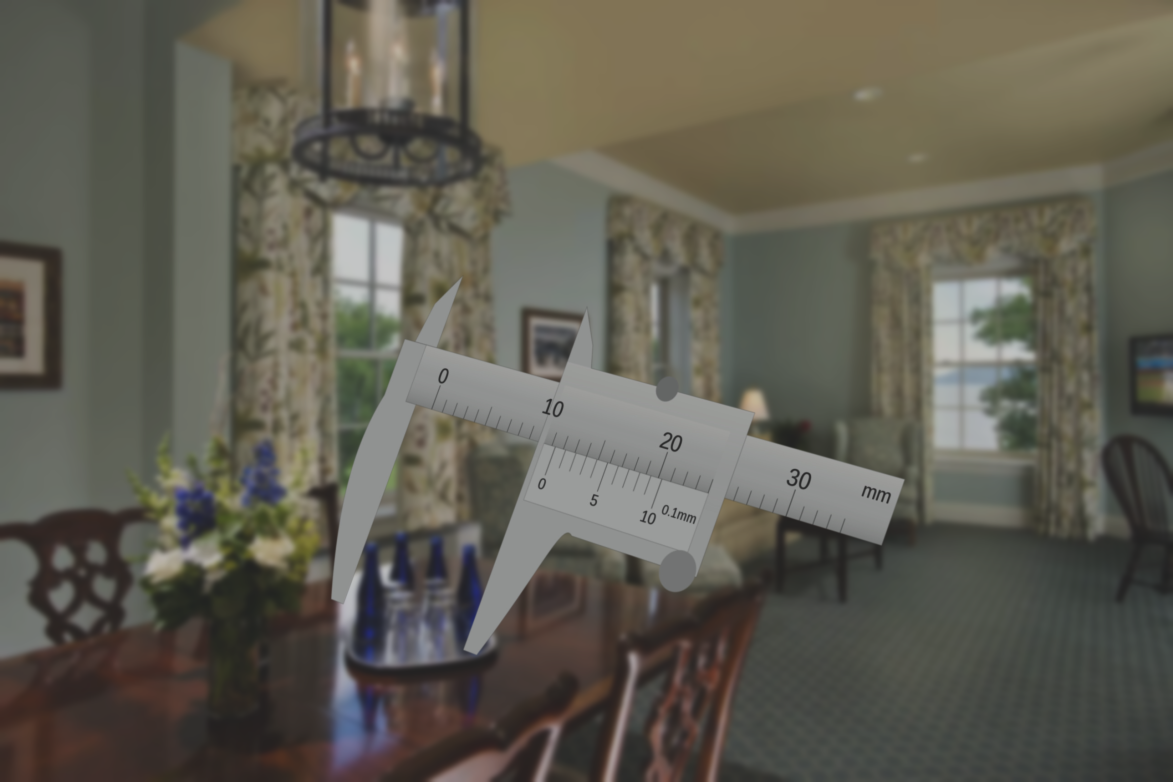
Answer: 11.3 mm
